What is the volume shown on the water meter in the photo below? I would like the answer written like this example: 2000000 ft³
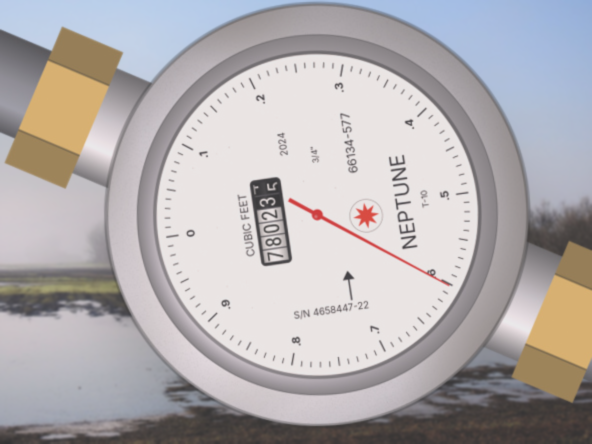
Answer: 780234.60 ft³
